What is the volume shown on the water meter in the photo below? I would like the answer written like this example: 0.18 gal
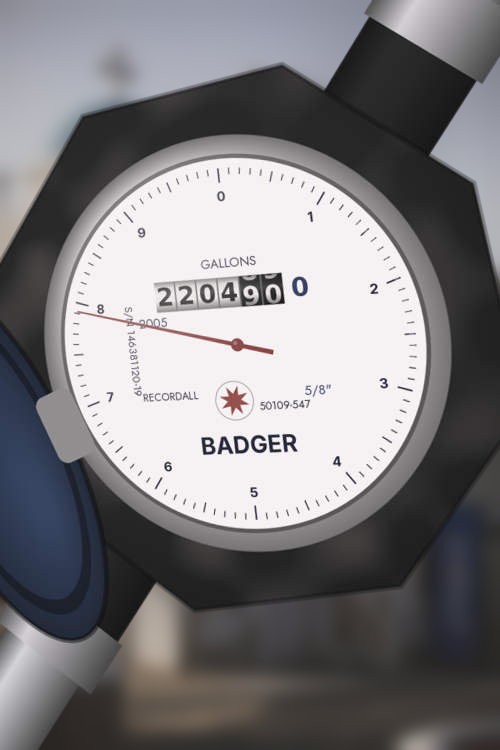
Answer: 2204897.9 gal
